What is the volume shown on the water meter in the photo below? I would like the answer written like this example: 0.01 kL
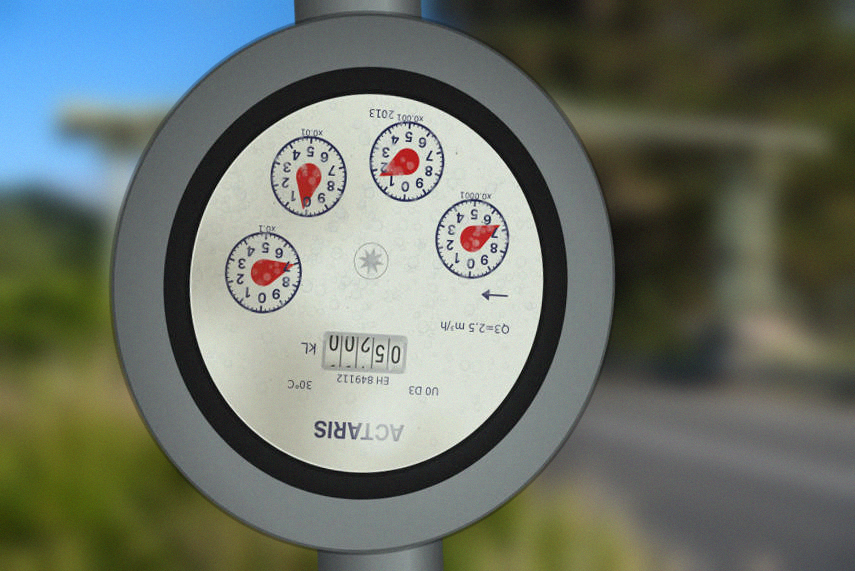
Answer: 5199.7016 kL
